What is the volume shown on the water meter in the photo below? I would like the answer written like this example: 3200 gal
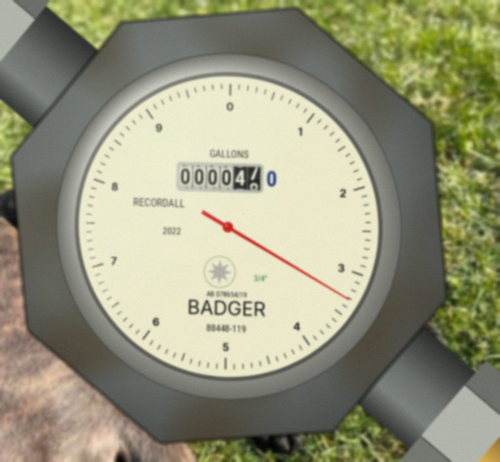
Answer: 473.3 gal
